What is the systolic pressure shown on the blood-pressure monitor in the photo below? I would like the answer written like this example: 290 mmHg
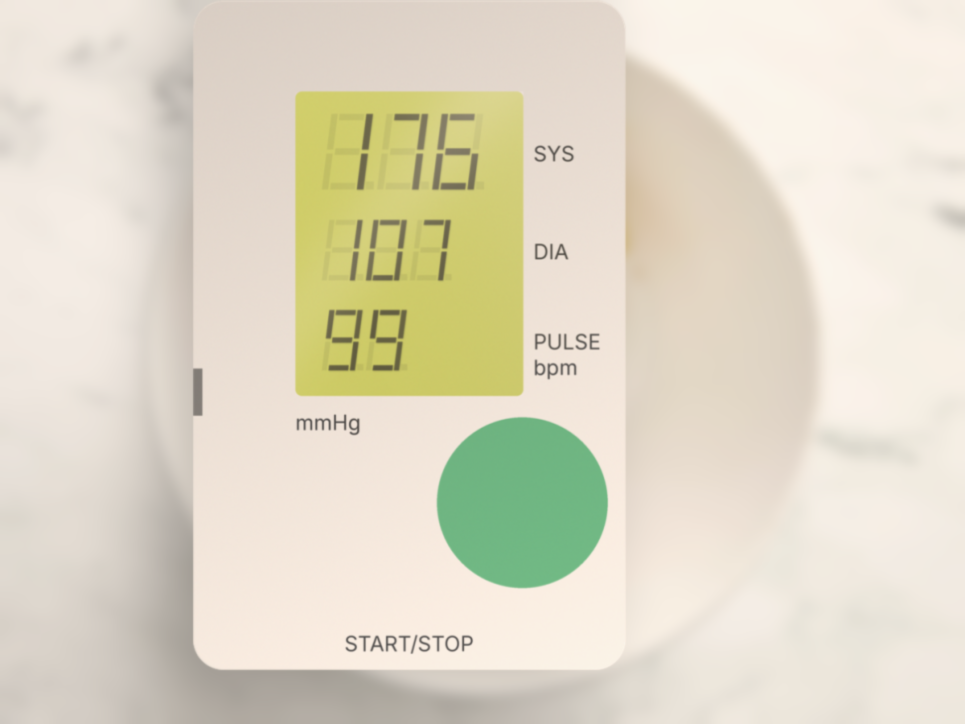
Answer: 176 mmHg
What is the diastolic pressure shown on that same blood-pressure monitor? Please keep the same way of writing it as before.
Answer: 107 mmHg
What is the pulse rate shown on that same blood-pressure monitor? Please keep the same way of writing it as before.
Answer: 99 bpm
